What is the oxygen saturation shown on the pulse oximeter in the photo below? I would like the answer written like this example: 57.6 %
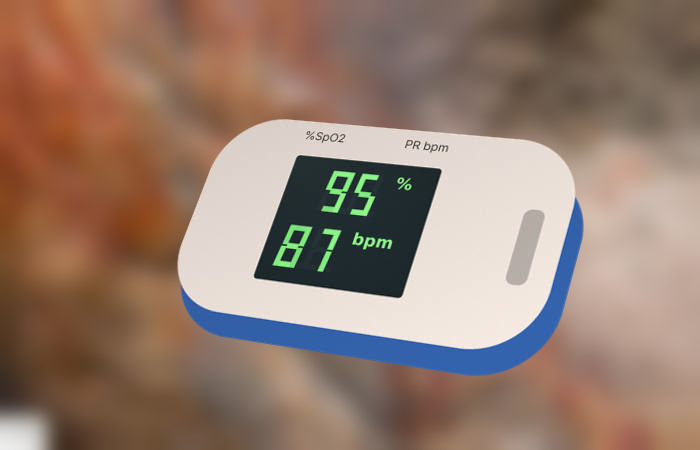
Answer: 95 %
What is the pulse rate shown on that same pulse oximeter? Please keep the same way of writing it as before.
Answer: 87 bpm
